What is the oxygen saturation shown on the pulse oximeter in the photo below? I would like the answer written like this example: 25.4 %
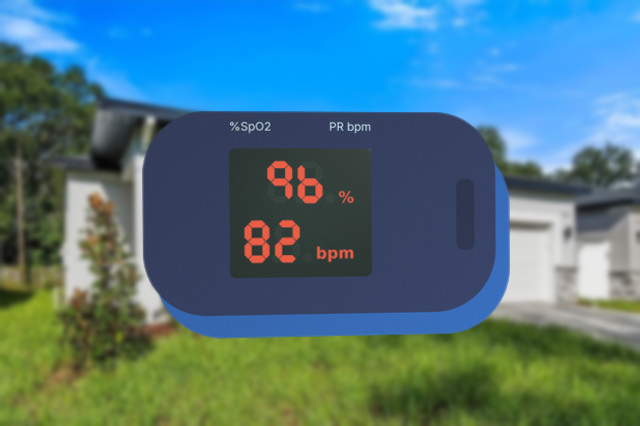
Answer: 96 %
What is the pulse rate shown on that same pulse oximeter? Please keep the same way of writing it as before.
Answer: 82 bpm
